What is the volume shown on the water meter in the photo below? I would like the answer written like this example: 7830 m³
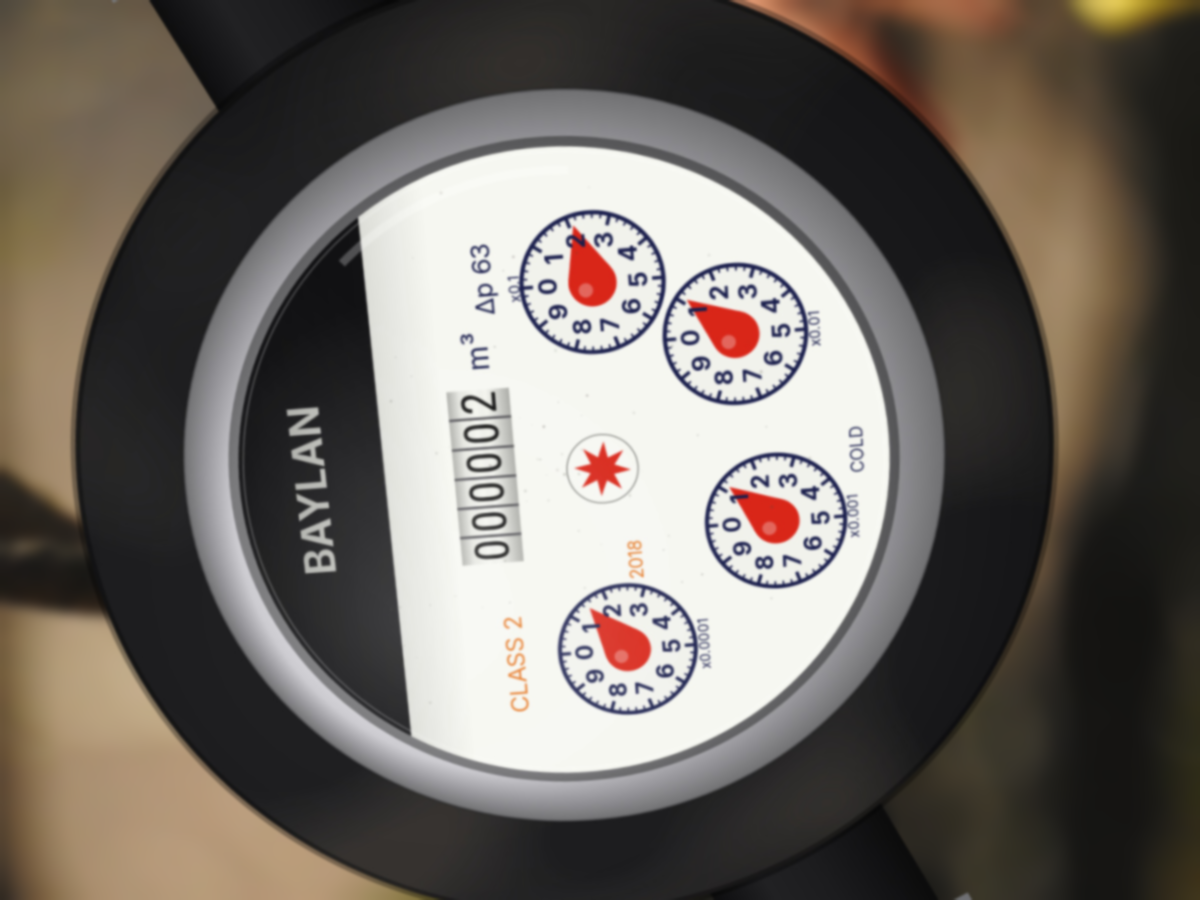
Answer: 2.2111 m³
